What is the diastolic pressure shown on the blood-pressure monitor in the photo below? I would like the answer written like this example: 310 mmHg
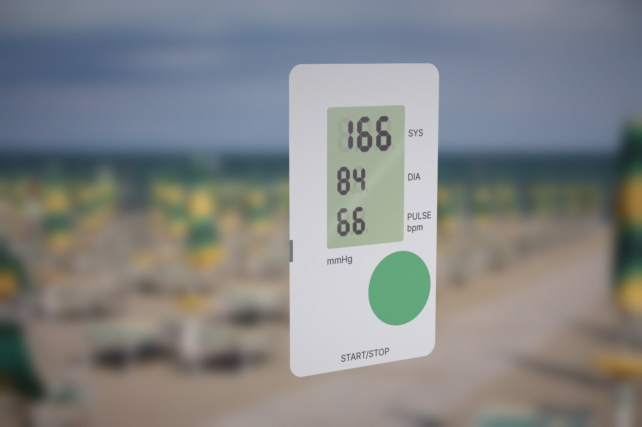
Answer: 84 mmHg
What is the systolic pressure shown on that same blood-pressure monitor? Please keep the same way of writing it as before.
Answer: 166 mmHg
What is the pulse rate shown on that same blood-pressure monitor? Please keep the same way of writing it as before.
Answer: 66 bpm
